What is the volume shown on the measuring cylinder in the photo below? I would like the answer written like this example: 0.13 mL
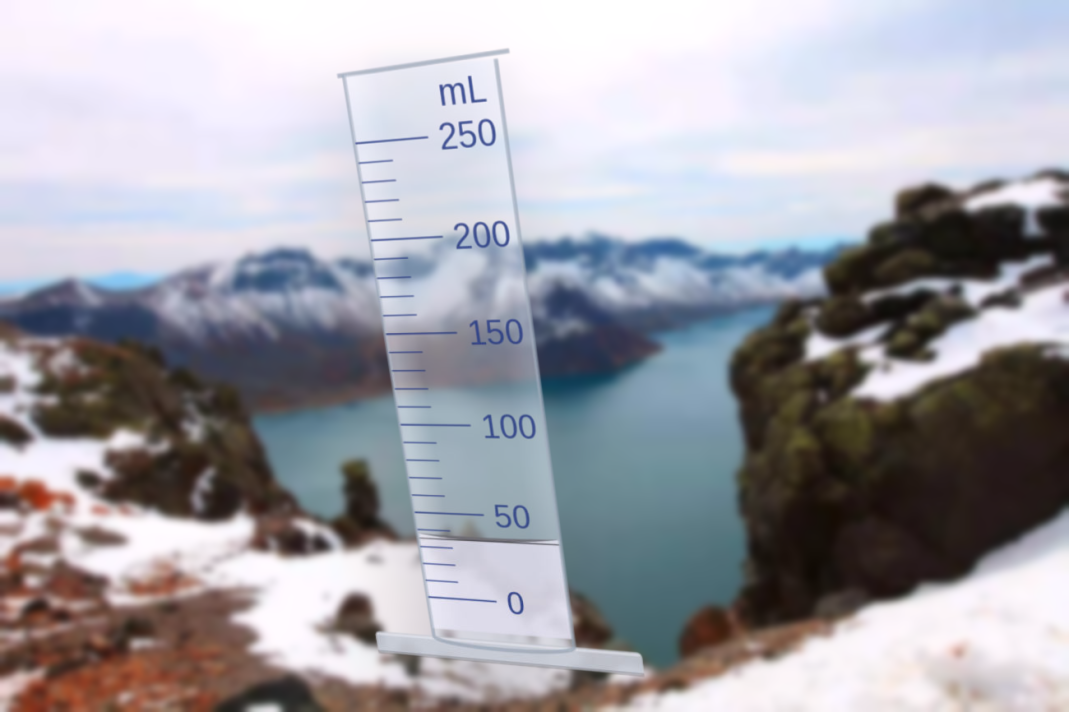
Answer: 35 mL
